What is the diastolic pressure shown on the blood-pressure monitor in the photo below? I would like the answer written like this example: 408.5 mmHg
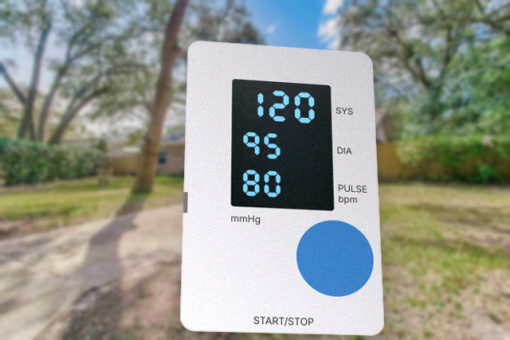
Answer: 95 mmHg
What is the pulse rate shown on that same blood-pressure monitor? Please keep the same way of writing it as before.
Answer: 80 bpm
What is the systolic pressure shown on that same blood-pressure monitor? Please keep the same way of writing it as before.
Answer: 120 mmHg
